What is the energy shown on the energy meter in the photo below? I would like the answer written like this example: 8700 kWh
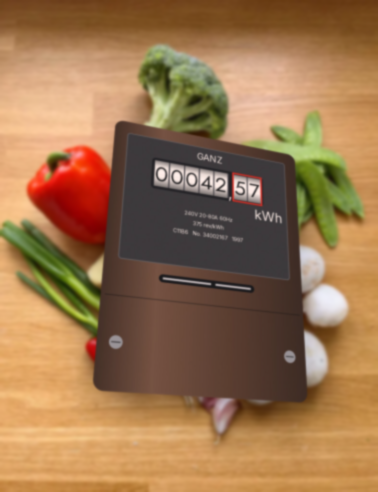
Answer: 42.57 kWh
